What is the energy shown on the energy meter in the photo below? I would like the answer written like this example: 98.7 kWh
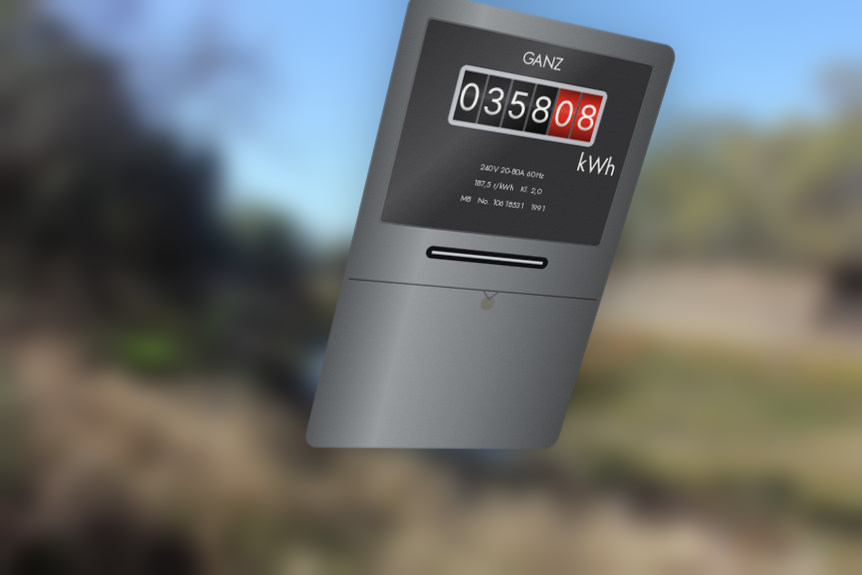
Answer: 358.08 kWh
